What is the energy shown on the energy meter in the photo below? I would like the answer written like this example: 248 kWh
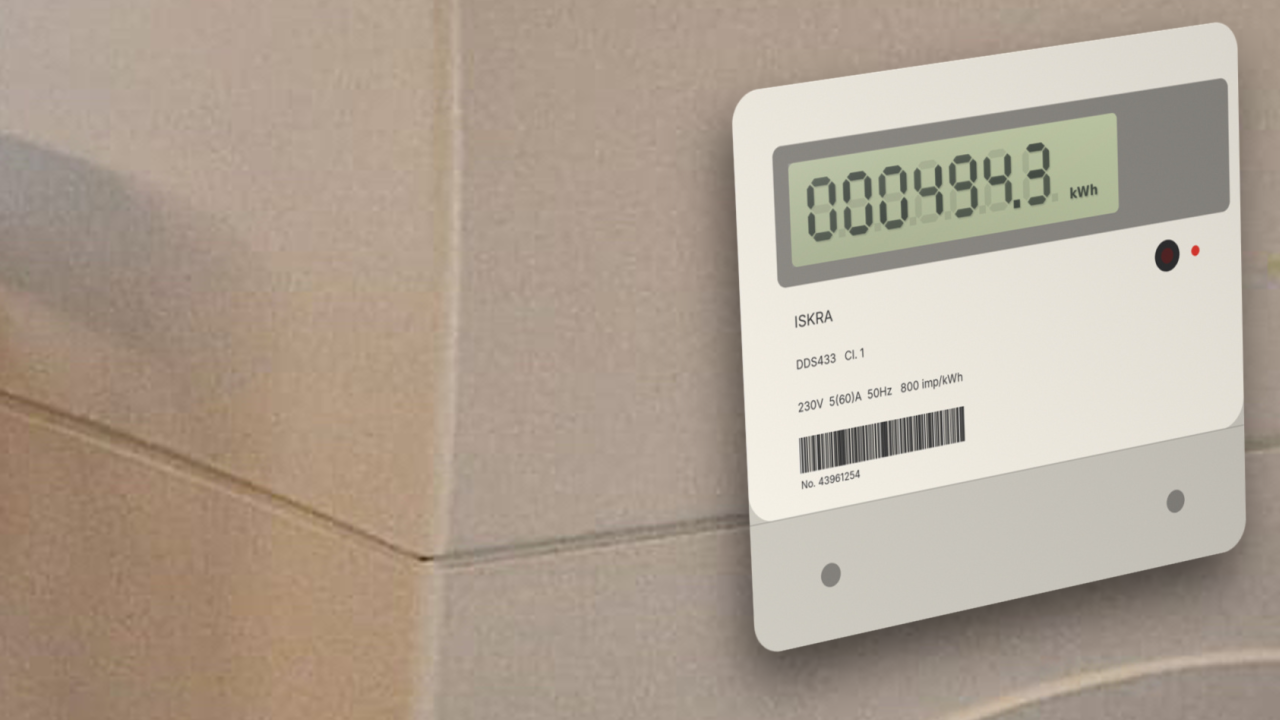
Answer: 494.3 kWh
